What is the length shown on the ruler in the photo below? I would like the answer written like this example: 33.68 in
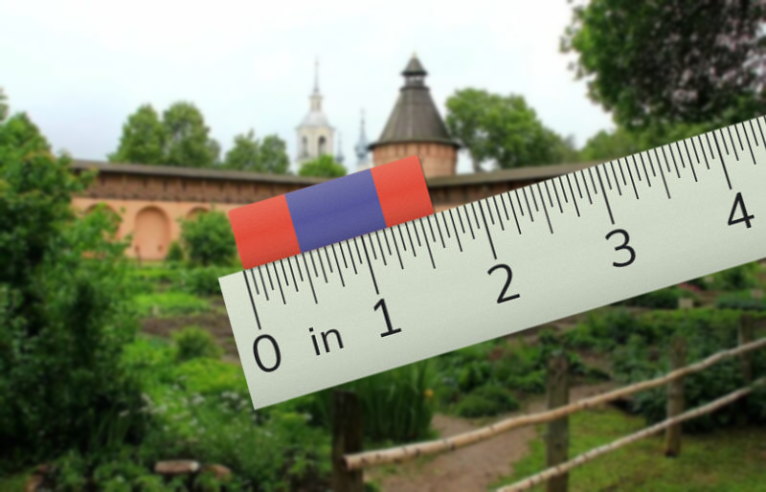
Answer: 1.625 in
